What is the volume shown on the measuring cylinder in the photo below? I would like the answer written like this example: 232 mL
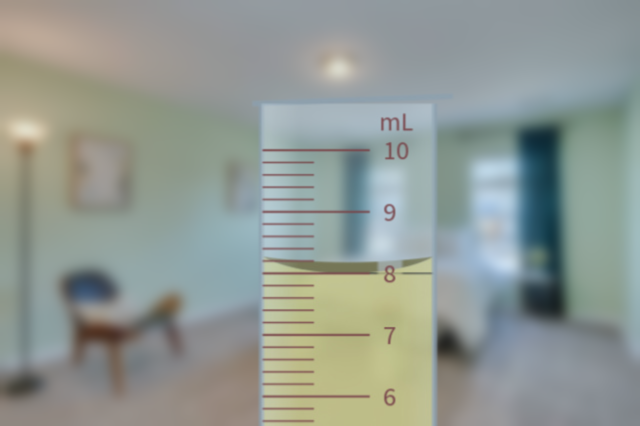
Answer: 8 mL
